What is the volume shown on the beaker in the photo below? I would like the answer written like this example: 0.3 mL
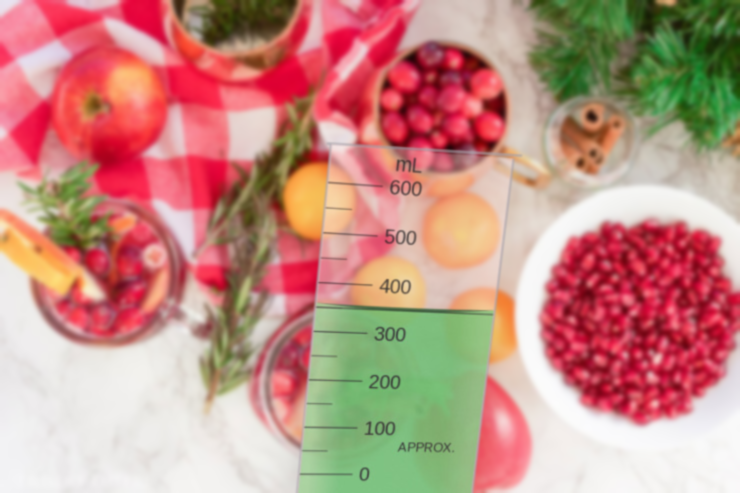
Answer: 350 mL
